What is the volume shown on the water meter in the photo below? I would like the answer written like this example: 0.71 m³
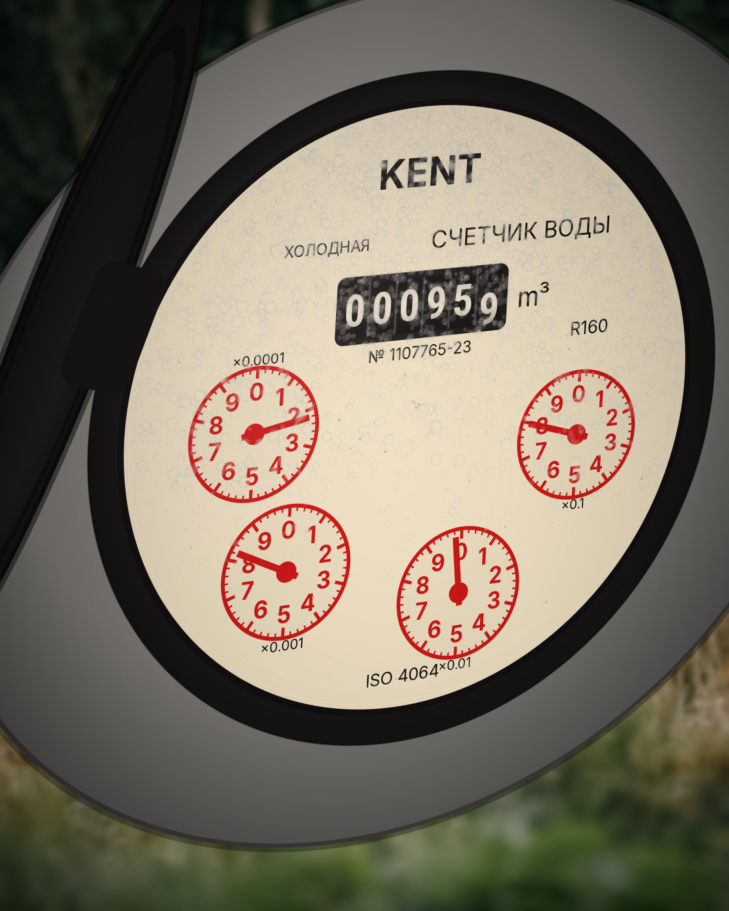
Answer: 958.7982 m³
